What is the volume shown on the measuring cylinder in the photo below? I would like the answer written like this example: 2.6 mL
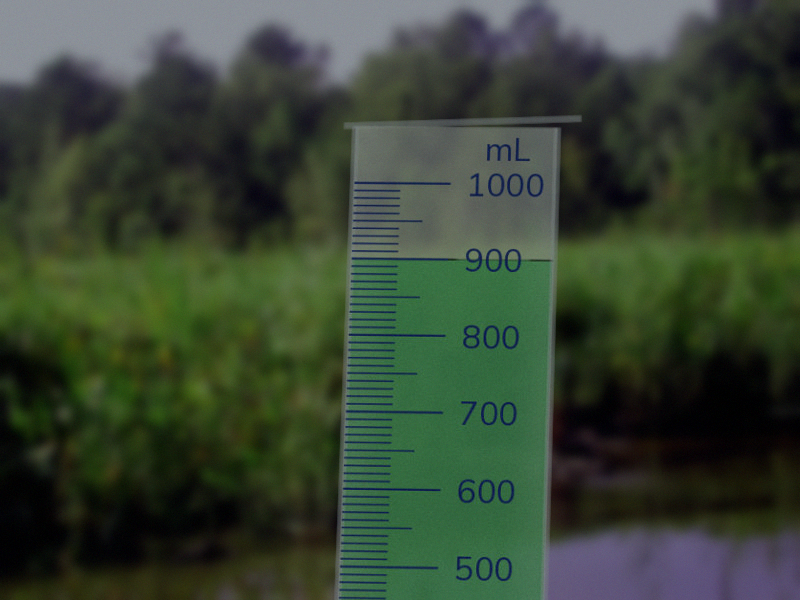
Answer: 900 mL
